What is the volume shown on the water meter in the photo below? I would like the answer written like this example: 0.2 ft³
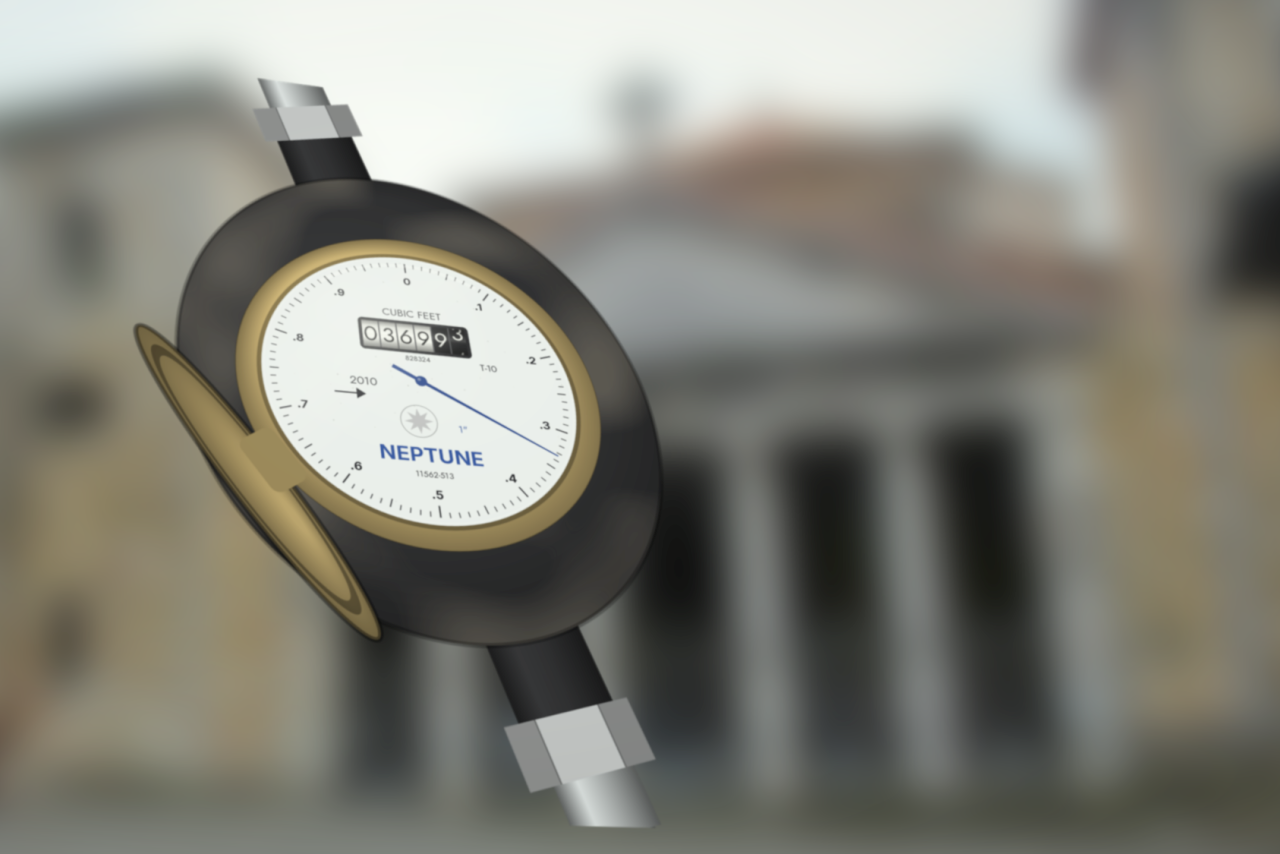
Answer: 36993.33 ft³
